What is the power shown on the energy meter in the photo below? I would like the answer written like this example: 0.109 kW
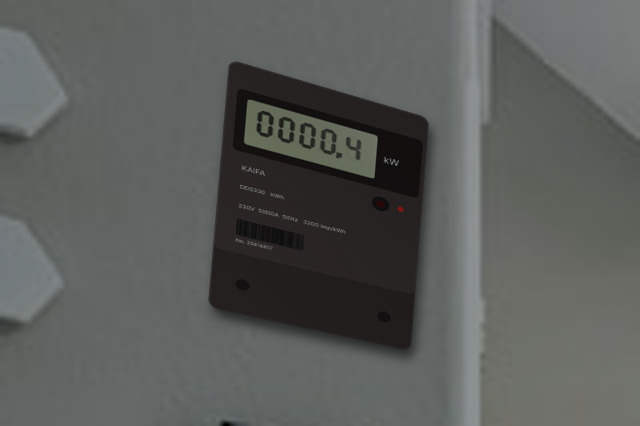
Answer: 0.4 kW
